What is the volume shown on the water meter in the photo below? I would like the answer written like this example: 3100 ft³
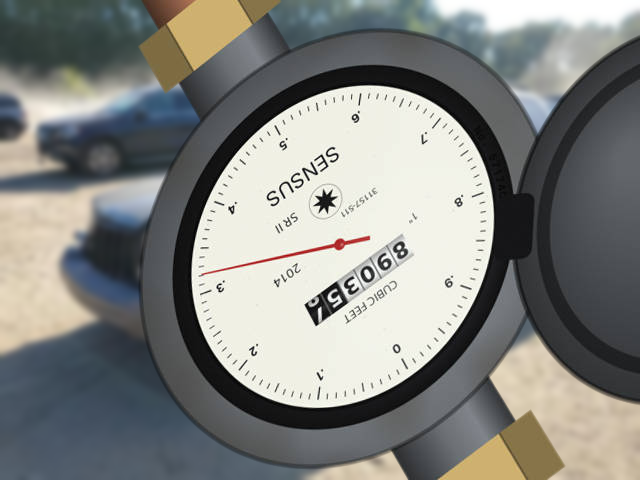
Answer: 890357.32 ft³
